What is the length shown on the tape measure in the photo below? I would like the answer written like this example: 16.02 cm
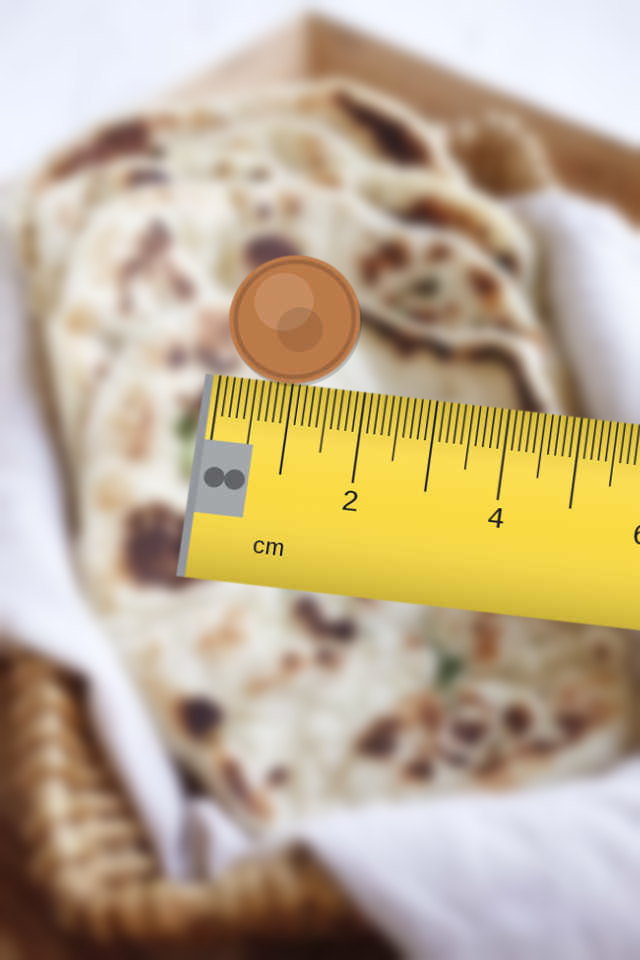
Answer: 1.8 cm
